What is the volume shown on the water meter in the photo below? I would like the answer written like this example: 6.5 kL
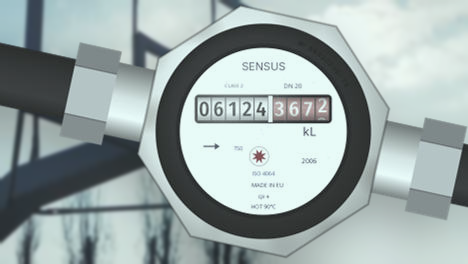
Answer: 6124.3672 kL
